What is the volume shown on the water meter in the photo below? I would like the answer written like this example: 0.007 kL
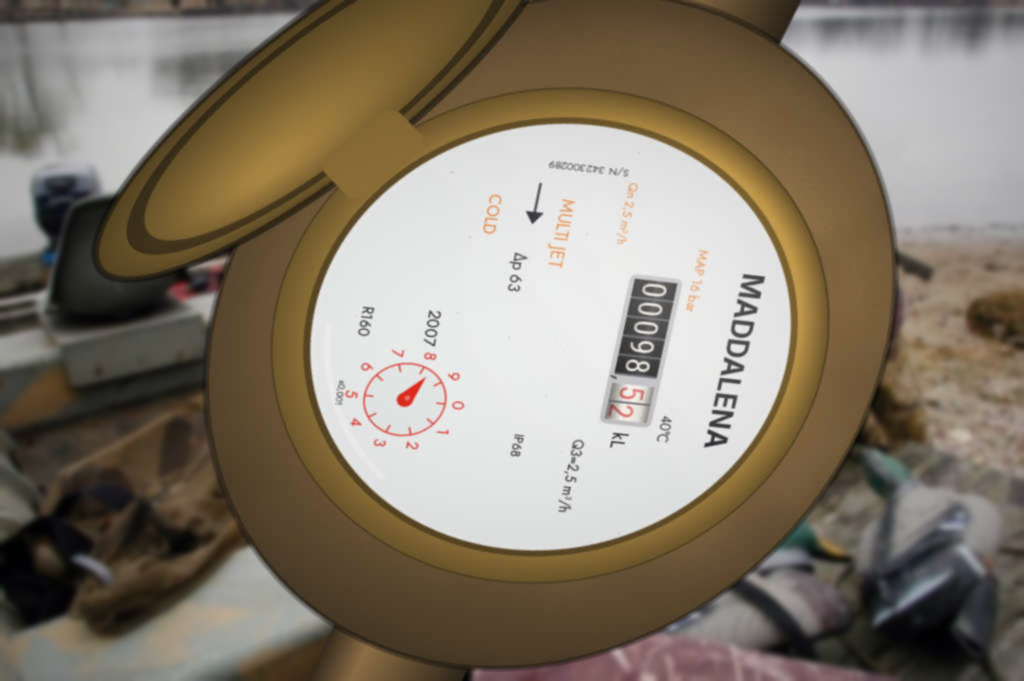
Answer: 98.518 kL
